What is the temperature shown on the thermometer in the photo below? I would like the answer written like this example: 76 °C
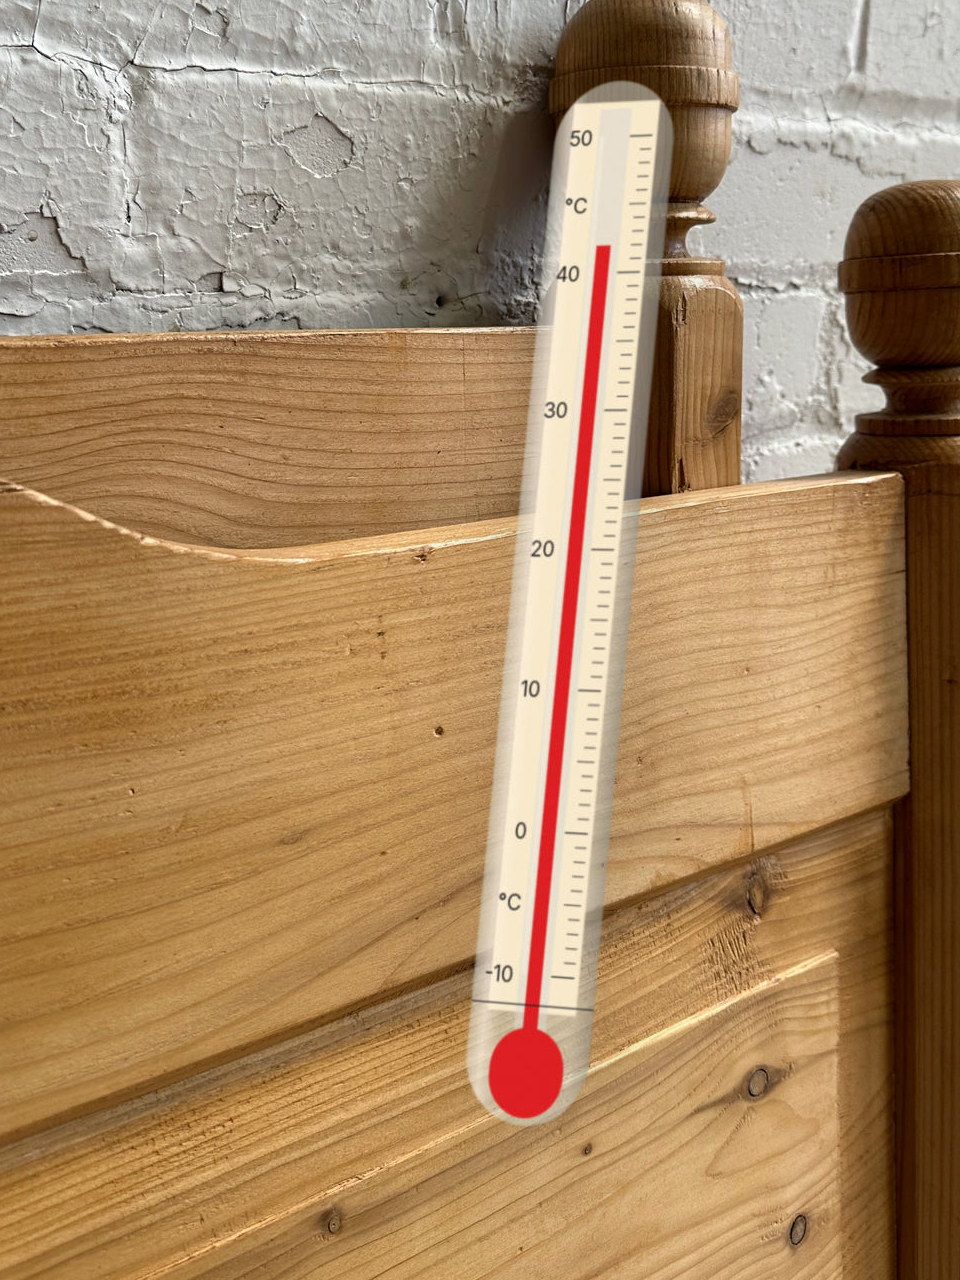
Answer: 42 °C
